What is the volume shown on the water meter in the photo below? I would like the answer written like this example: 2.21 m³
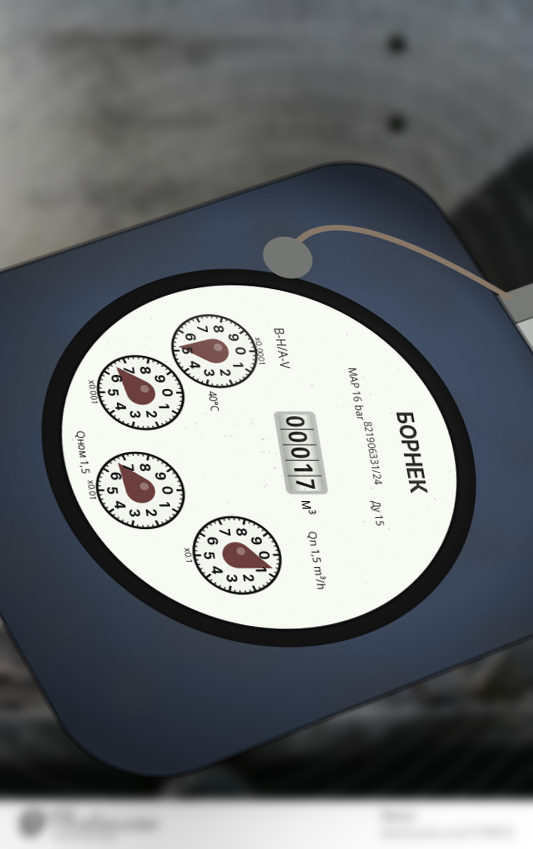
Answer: 17.0665 m³
